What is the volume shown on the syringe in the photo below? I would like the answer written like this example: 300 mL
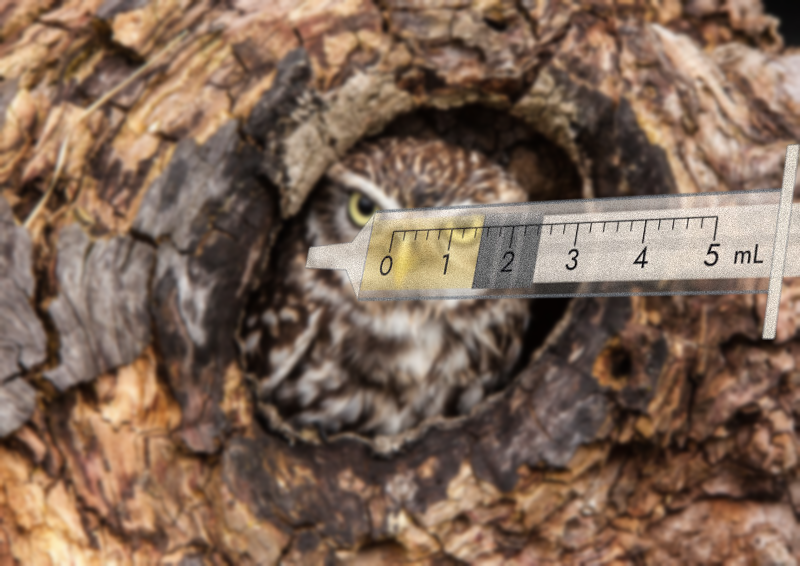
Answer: 1.5 mL
